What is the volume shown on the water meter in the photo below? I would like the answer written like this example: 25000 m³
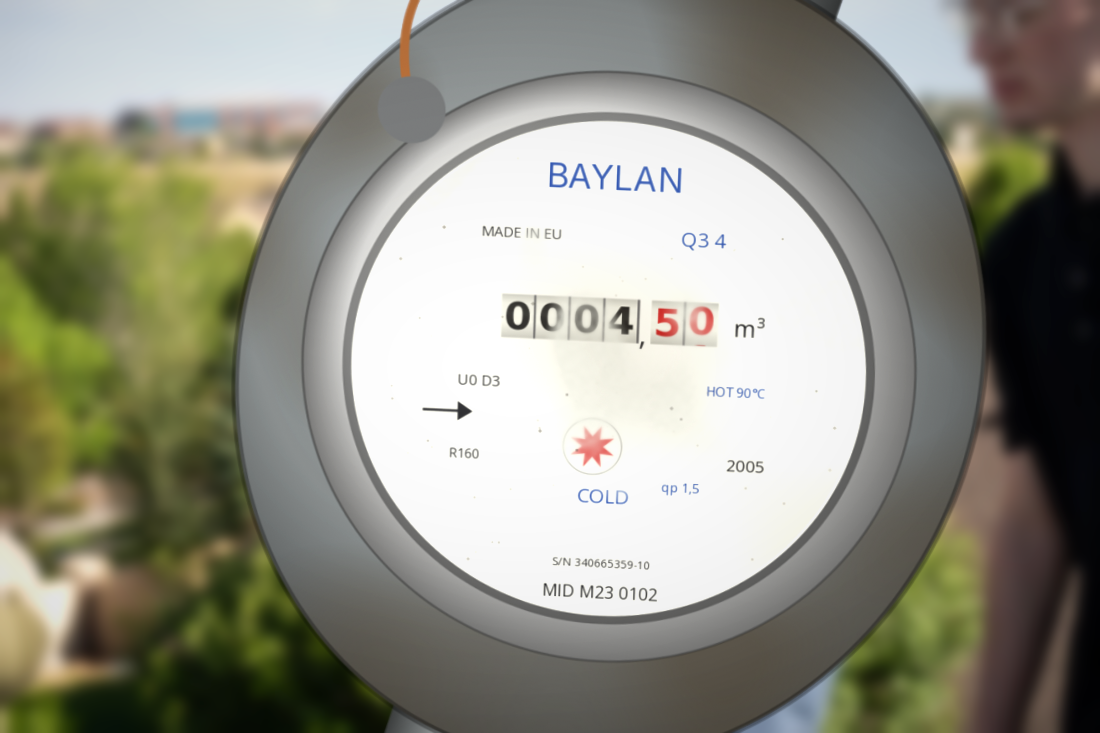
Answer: 4.50 m³
